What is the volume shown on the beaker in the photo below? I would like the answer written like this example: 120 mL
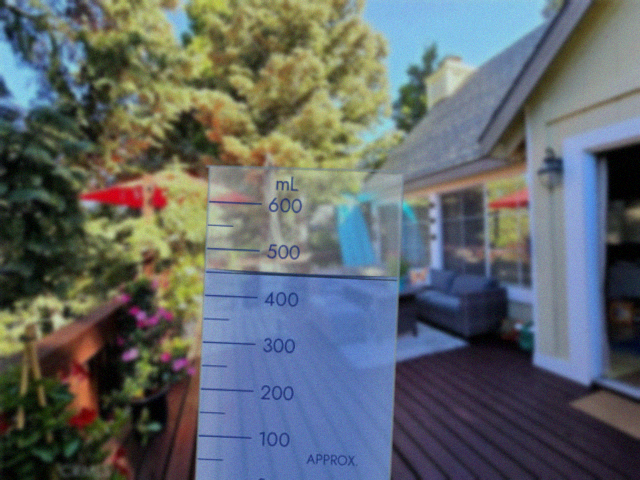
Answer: 450 mL
